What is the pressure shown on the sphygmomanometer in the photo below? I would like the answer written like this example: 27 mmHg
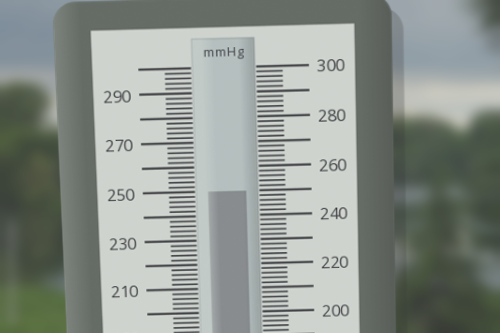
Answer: 250 mmHg
